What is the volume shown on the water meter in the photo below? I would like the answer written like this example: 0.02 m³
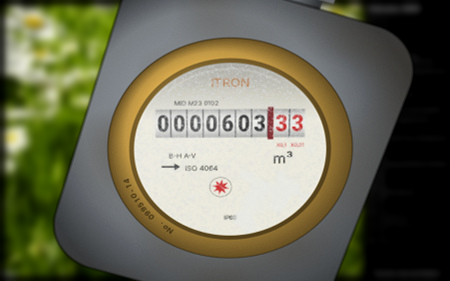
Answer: 603.33 m³
